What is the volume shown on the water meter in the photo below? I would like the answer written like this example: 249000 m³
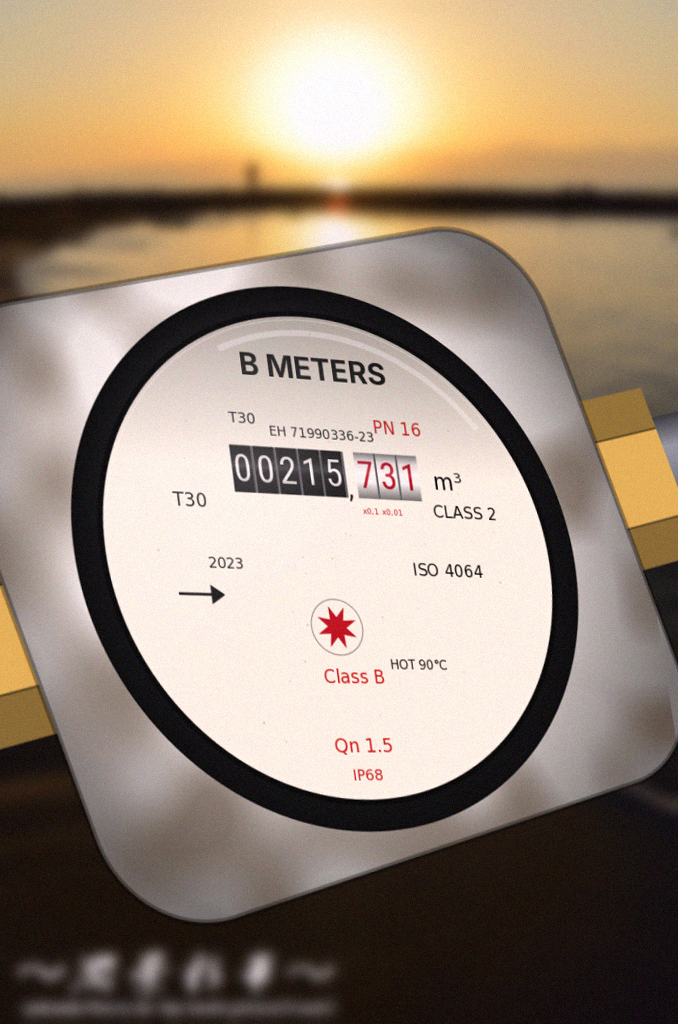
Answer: 215.731 m³
